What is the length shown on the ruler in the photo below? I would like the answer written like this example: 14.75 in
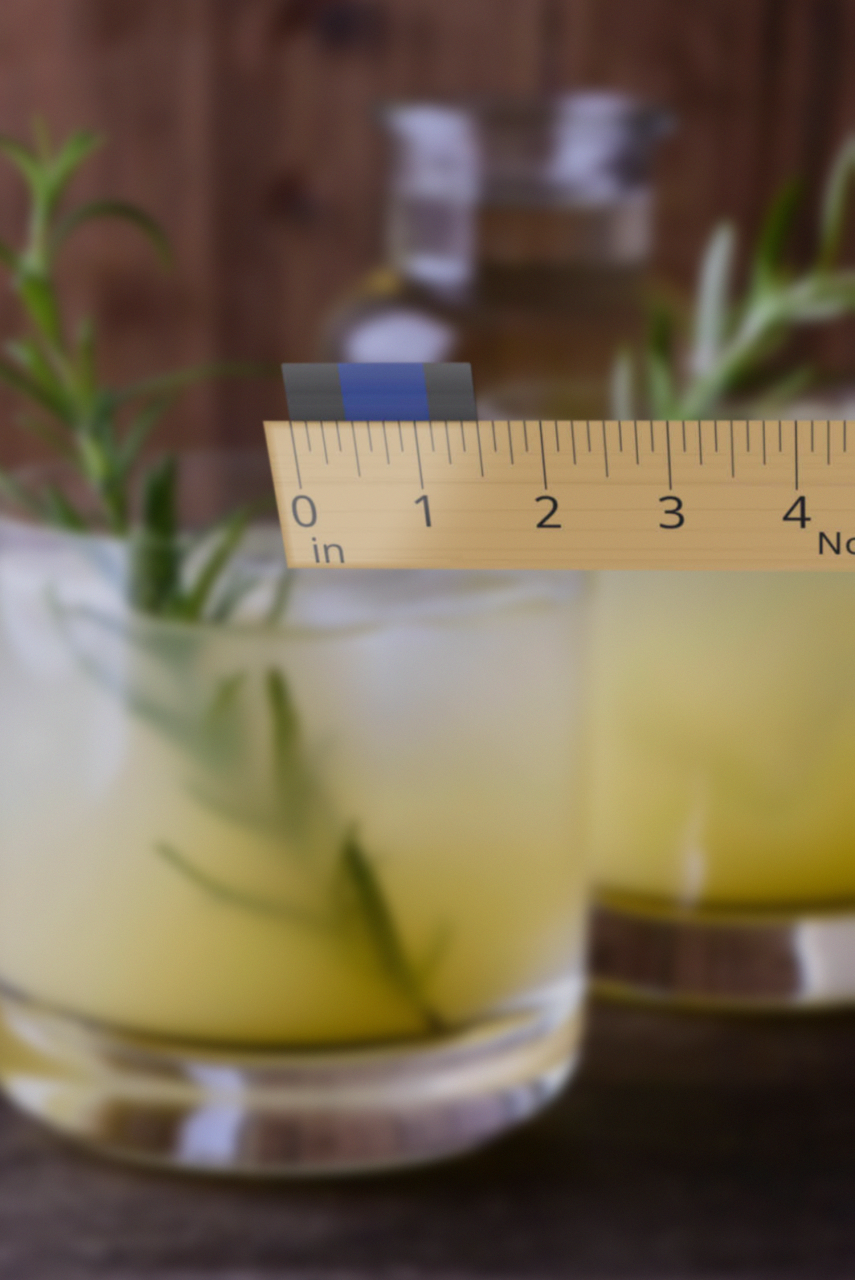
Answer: 1.5 in
